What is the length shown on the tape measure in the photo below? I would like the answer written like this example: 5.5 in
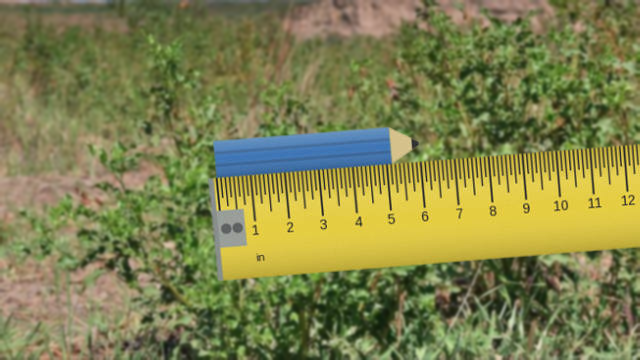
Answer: 6 in
